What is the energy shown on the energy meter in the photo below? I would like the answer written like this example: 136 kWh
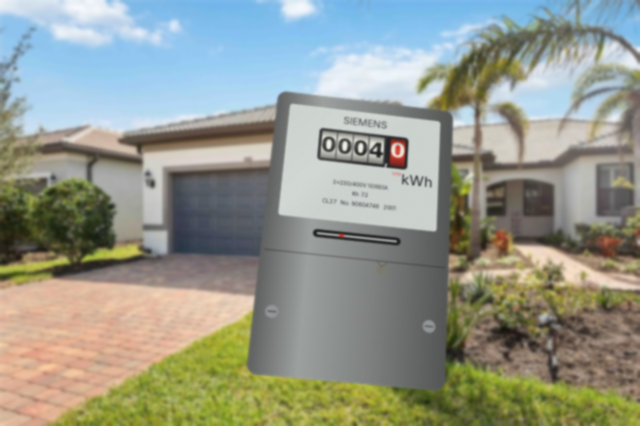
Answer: 4.0 kWh
